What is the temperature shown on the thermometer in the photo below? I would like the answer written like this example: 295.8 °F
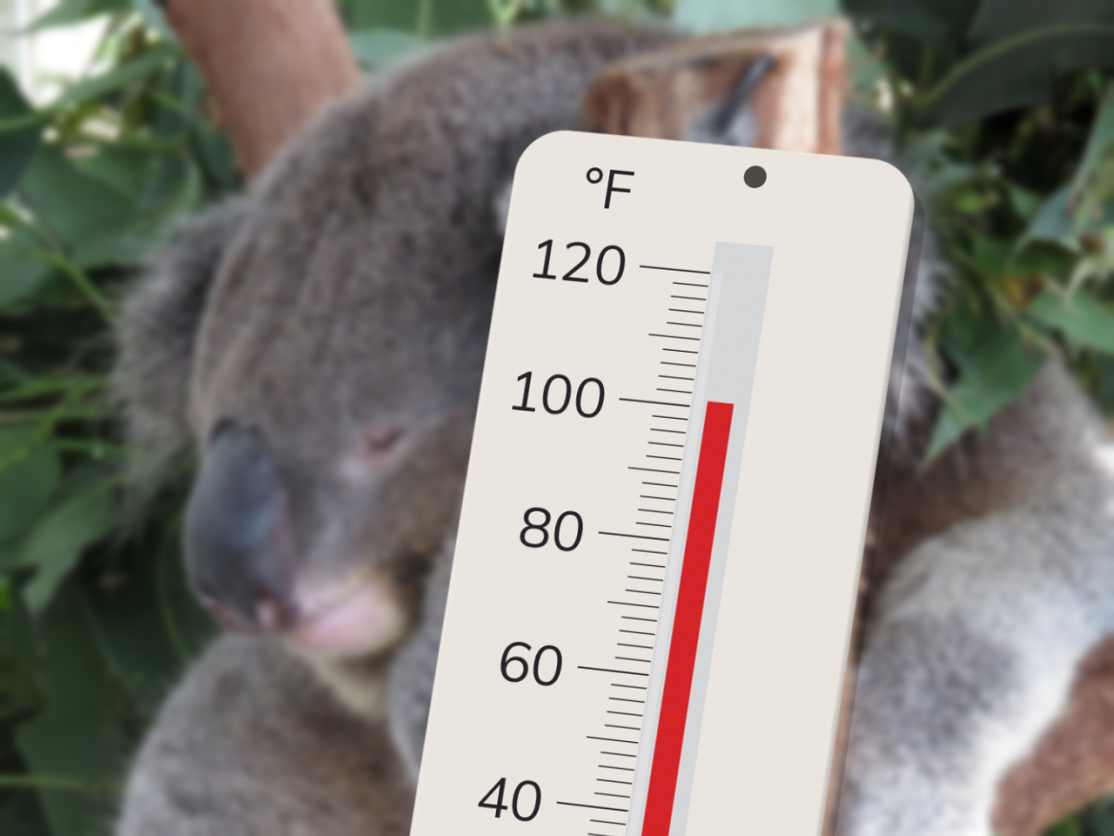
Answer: 101 °F
